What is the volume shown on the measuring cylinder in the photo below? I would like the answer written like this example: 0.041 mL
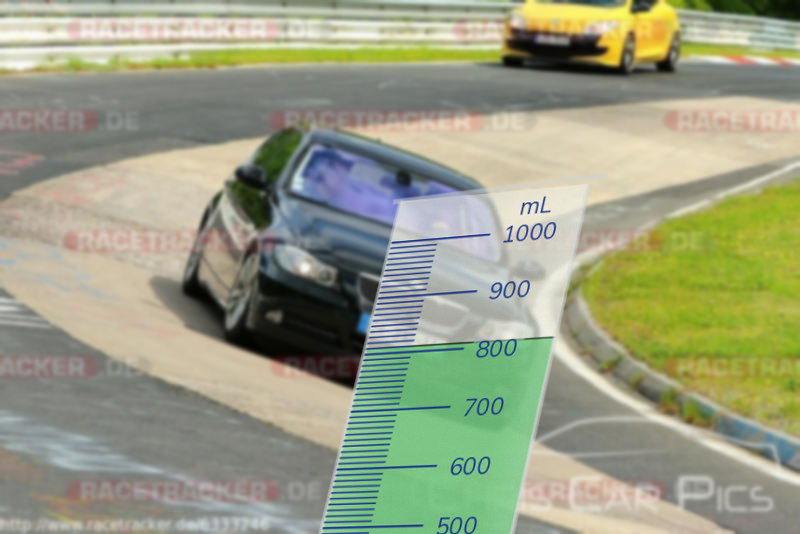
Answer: 810 mL
